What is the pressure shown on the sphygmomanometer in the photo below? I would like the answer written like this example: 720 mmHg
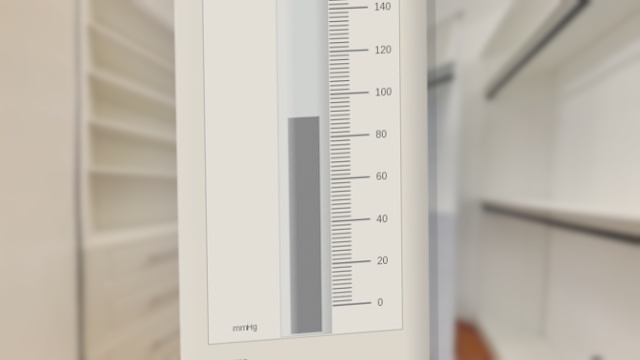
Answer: 90 mmHg
